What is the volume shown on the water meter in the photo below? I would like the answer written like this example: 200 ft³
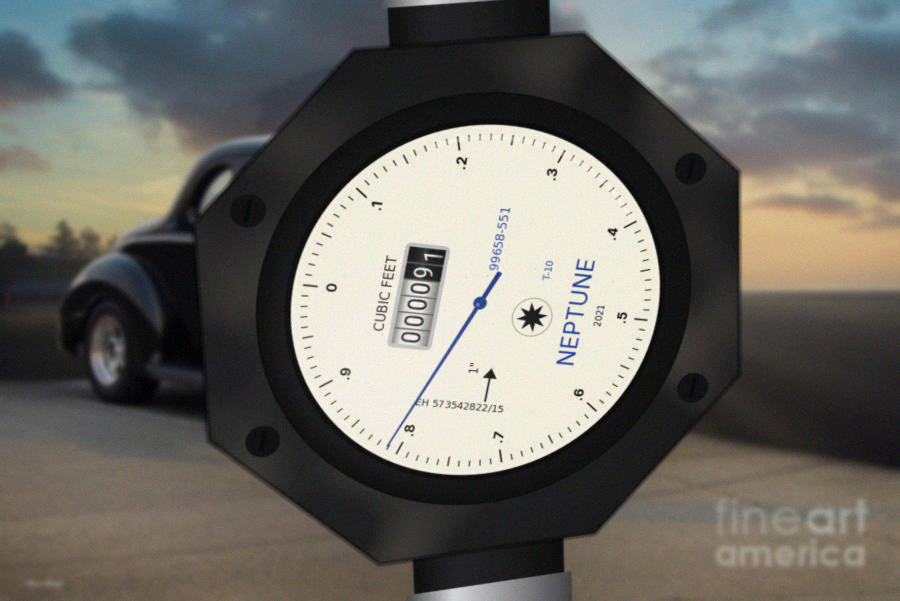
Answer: 90.81 ft³
